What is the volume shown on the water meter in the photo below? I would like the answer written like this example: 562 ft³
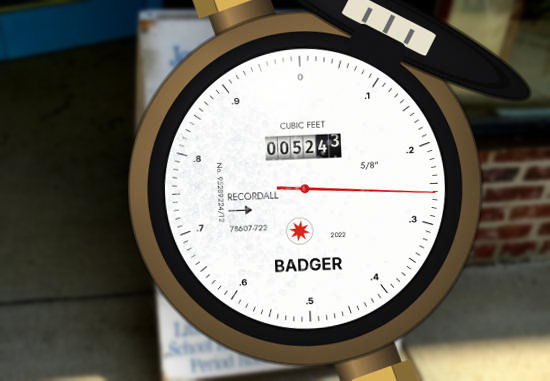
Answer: 5243.26 ft³
